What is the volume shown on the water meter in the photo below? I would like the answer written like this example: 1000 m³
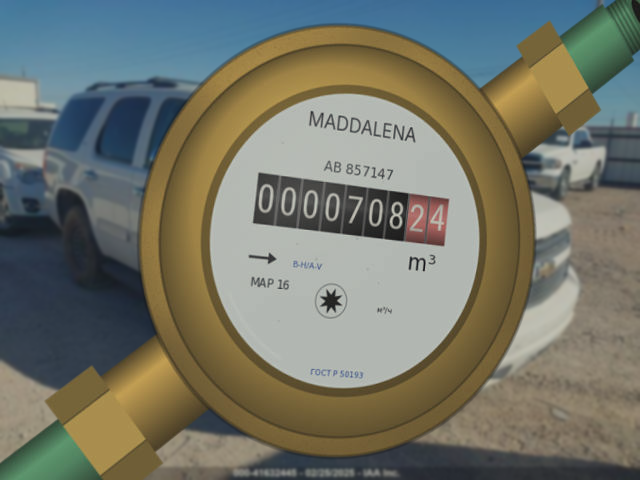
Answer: 708.24 m³
